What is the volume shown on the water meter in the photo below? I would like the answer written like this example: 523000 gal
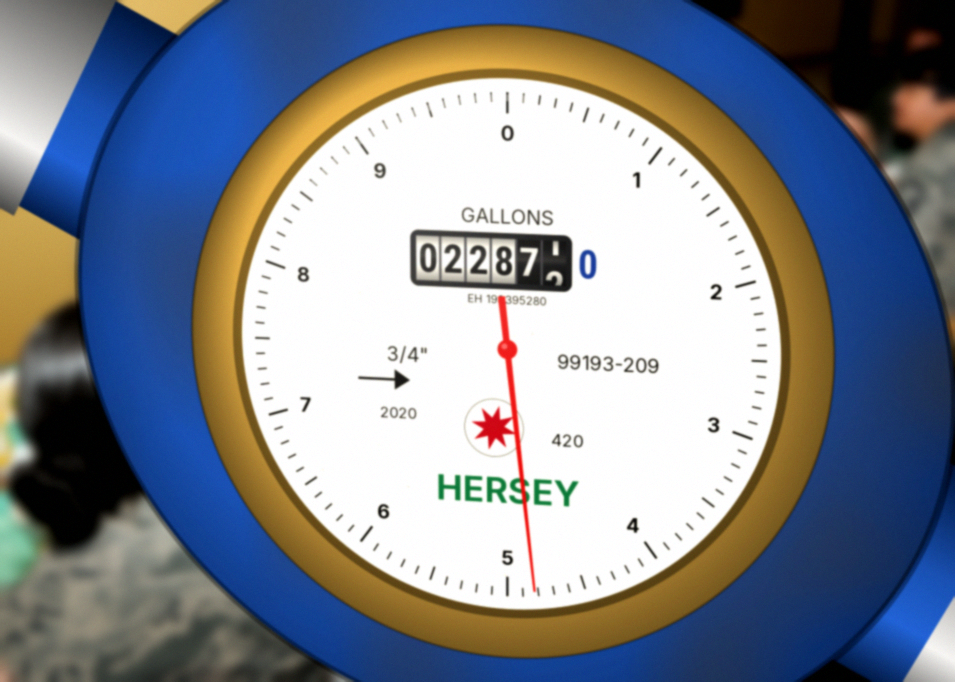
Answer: 228714.8 gal
